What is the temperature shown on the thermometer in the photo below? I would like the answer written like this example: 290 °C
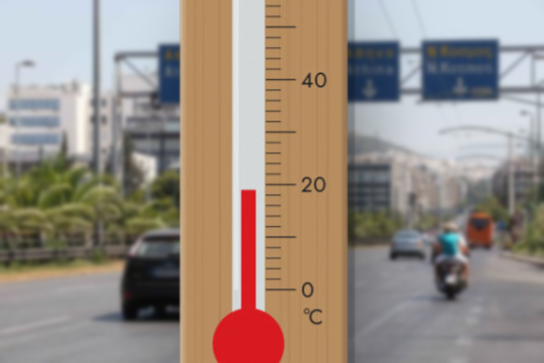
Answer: 19 °C
